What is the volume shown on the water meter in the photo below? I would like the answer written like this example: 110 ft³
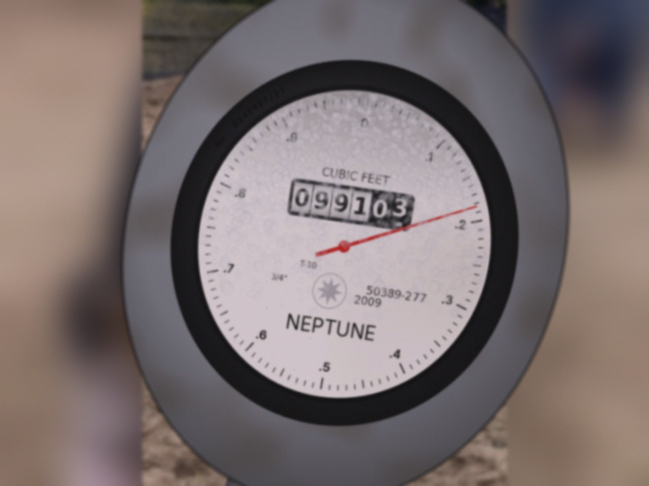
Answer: 99103.18 ft³
